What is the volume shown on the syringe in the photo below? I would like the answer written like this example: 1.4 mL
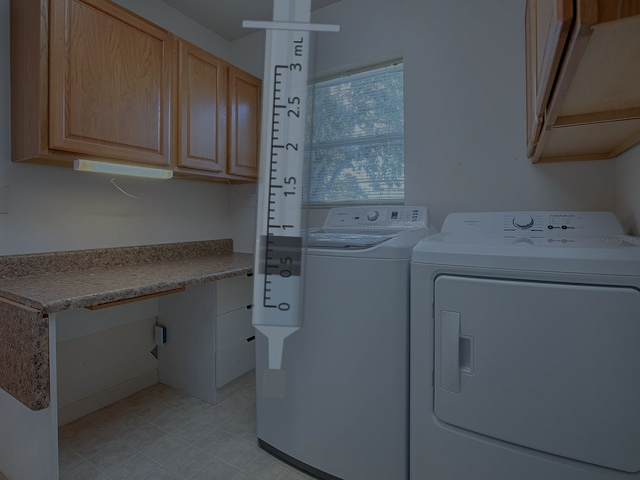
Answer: 0.4 mL
